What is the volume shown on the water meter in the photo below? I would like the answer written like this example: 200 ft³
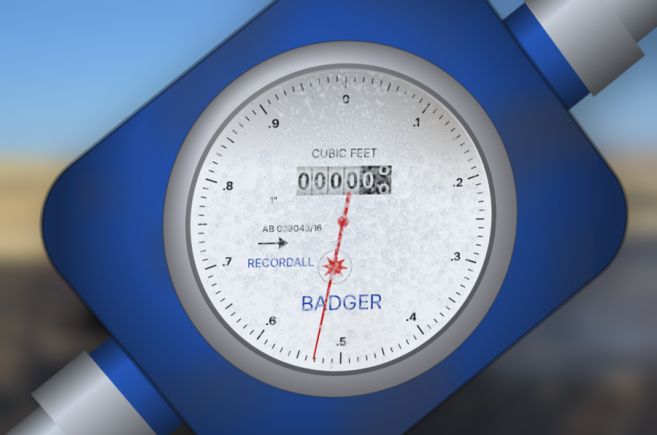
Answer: 8.53 ft³
